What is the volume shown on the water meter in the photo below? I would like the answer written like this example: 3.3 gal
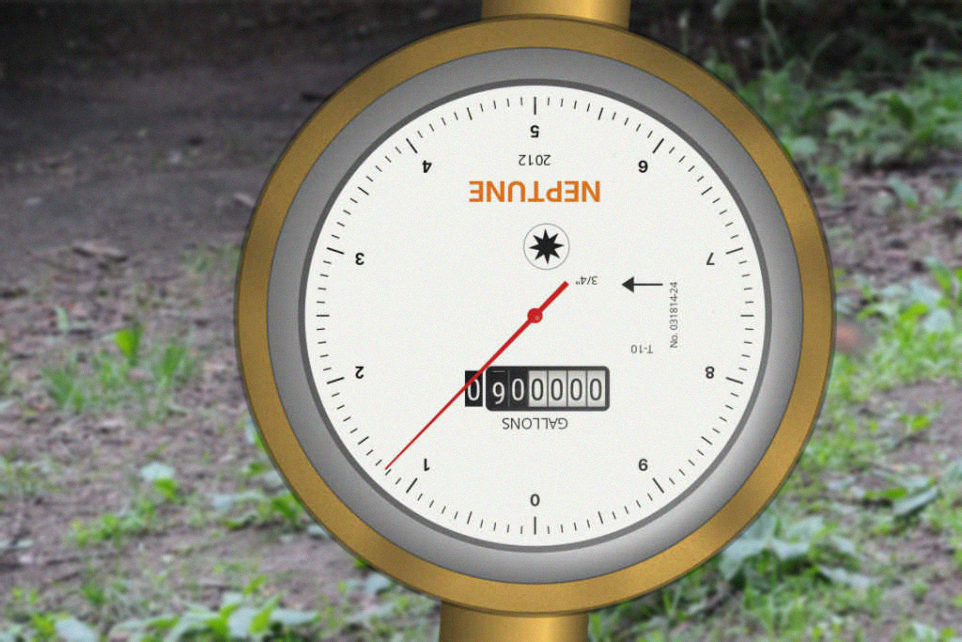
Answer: 61.2 gal
